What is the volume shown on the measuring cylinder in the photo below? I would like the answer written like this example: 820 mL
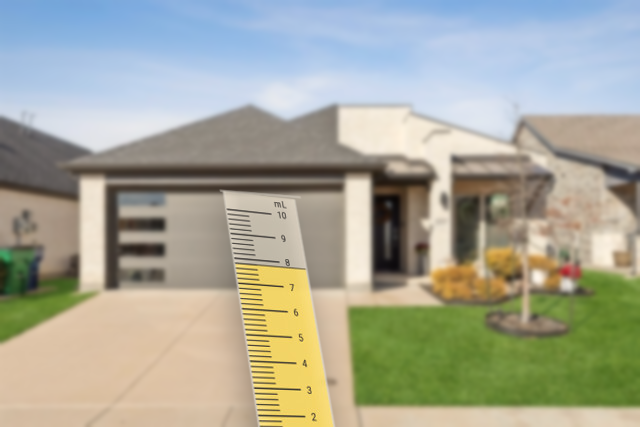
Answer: 7.8 mL
